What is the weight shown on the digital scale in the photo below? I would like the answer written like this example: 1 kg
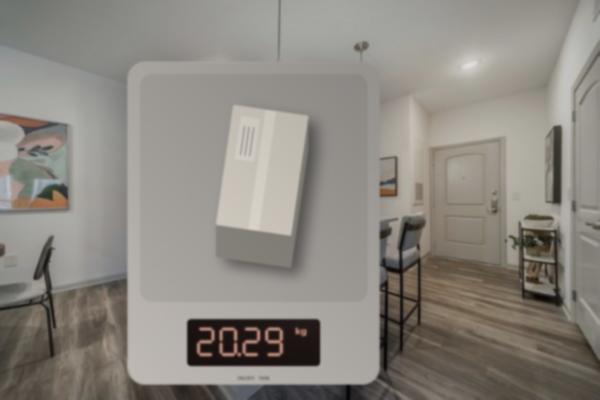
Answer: 20.29 kg
